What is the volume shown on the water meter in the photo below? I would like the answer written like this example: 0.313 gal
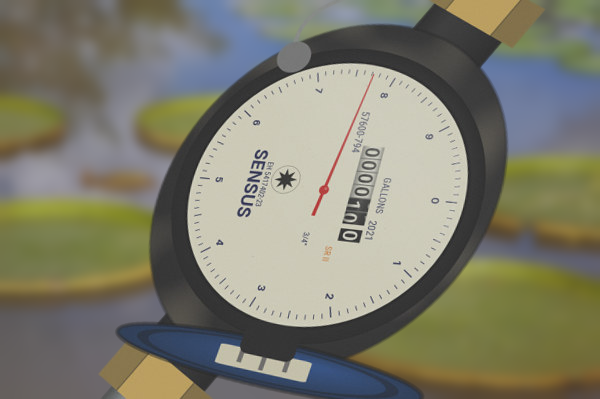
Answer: 97.7 gal
